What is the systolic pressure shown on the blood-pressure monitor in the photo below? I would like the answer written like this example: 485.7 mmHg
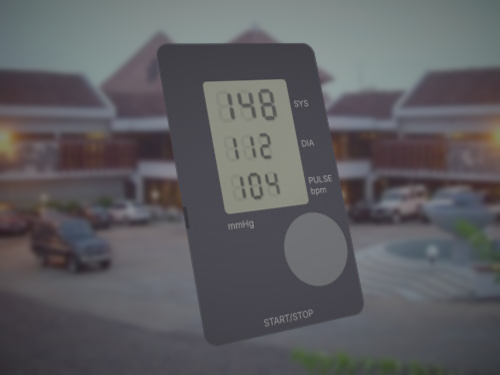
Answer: 148 mmHg
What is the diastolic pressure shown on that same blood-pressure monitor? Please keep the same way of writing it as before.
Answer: 112 mmHg
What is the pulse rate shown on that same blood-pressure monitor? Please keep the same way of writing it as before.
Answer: 104 bpm
